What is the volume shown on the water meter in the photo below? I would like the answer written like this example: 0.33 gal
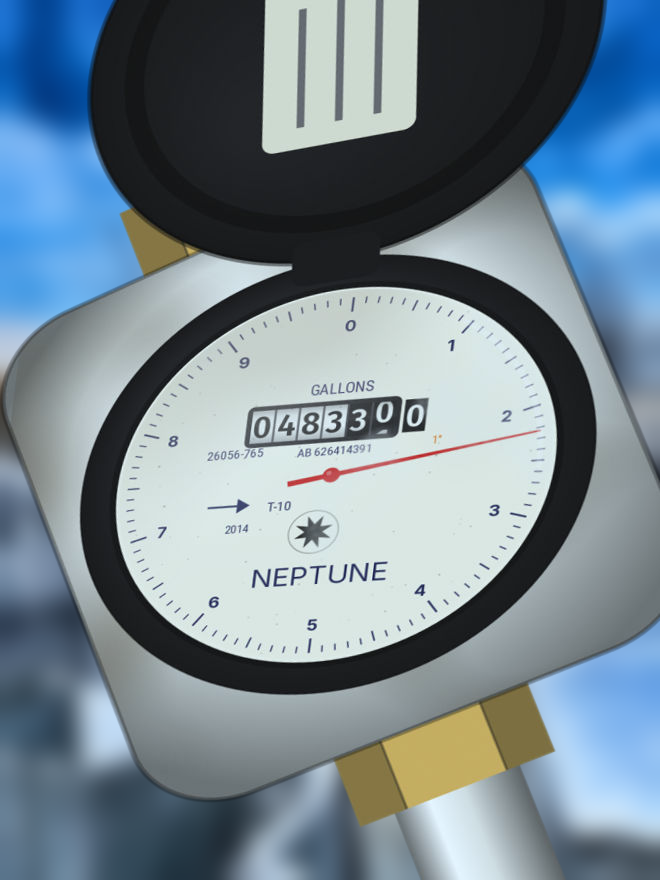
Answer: 483302.2 gal
